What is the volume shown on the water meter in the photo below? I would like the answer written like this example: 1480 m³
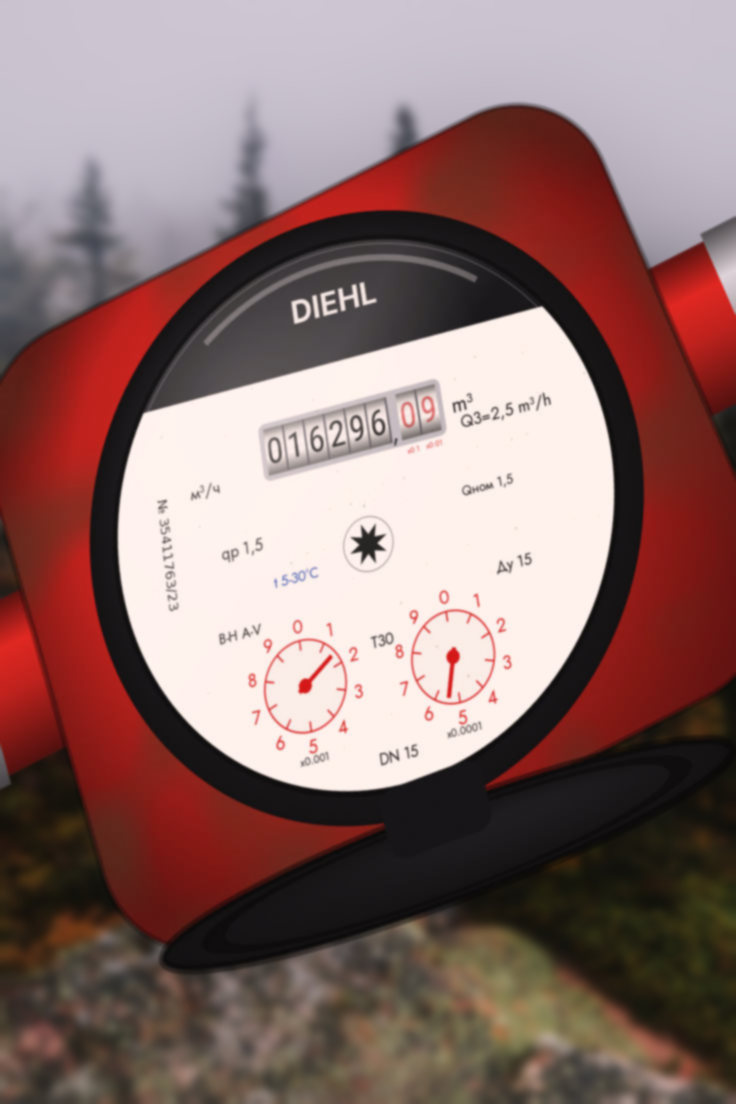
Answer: 16296.0915 m³
